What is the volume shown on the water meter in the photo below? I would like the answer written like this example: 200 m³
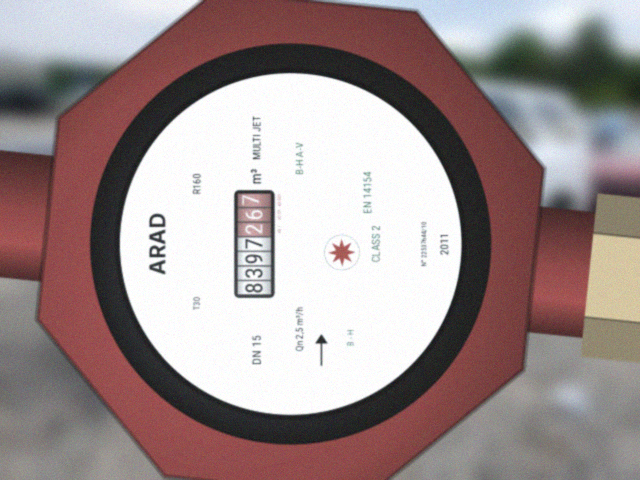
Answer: 8397.267 m³
